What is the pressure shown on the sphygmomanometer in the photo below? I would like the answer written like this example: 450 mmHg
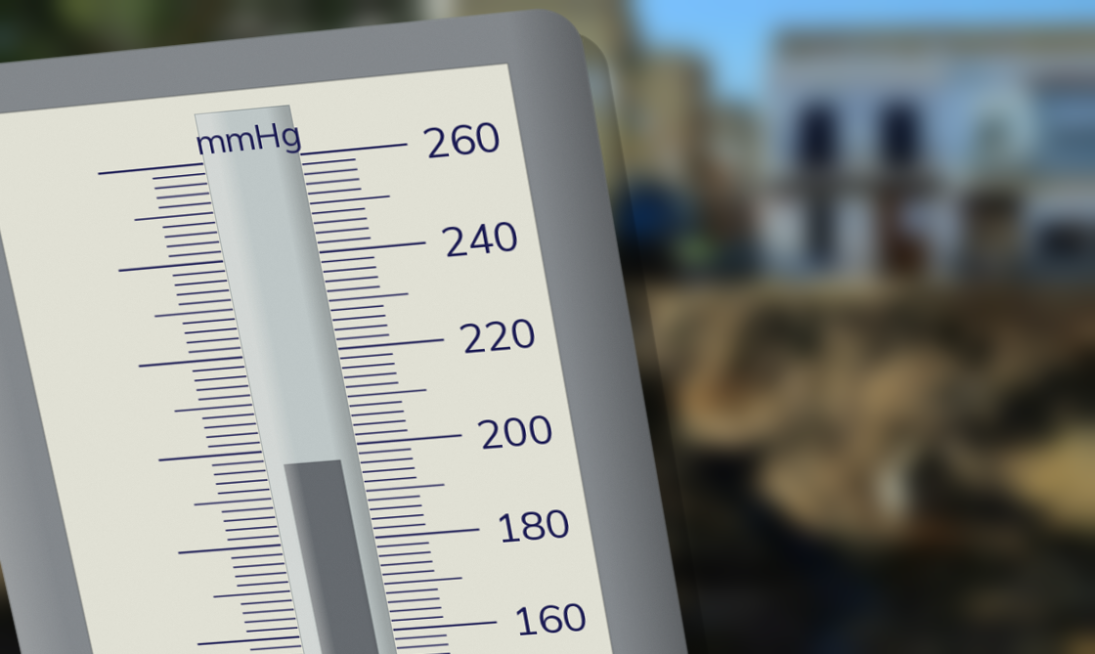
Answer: 197 mmHg
